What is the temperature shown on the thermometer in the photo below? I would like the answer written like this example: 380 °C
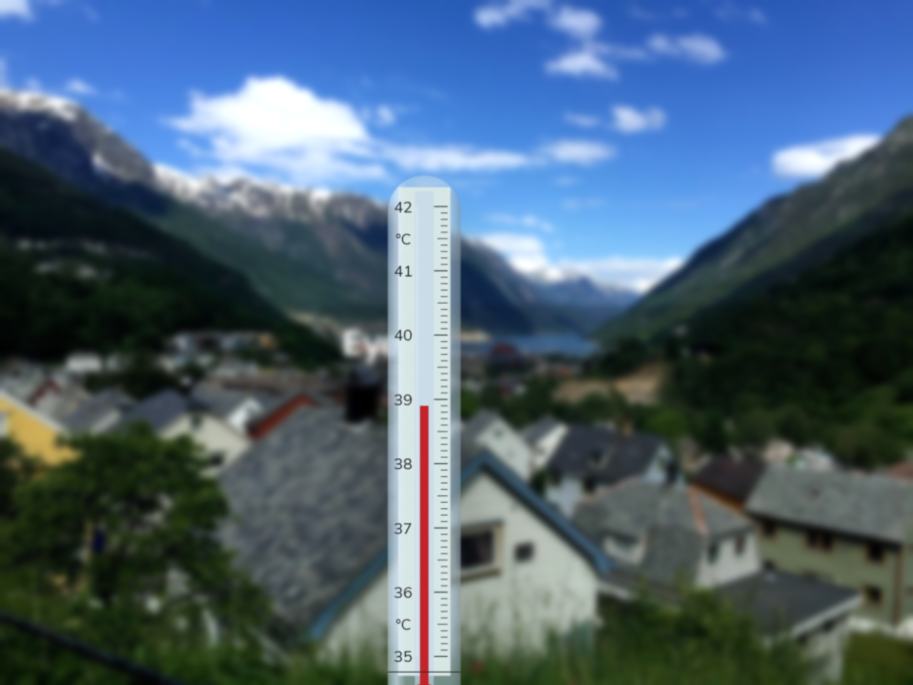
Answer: 38.9 °C
